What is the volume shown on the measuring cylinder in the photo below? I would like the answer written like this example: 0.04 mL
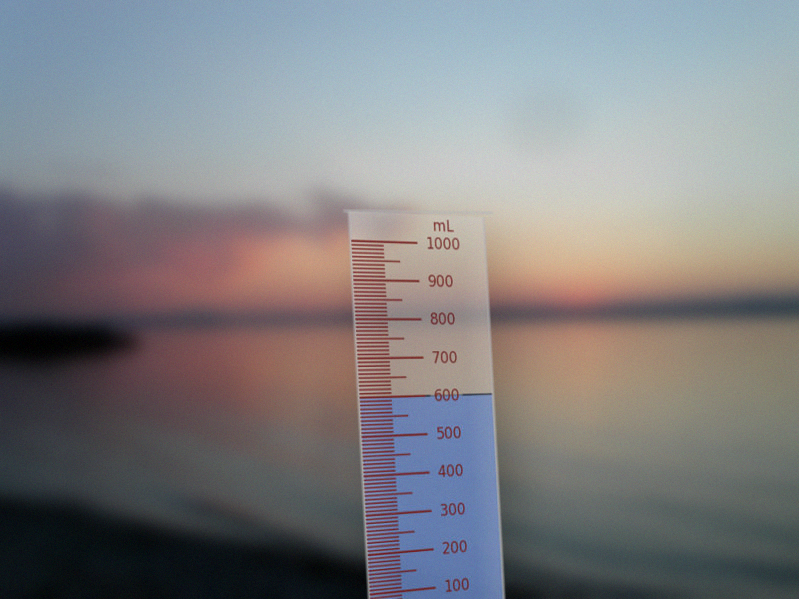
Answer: 600 mL
